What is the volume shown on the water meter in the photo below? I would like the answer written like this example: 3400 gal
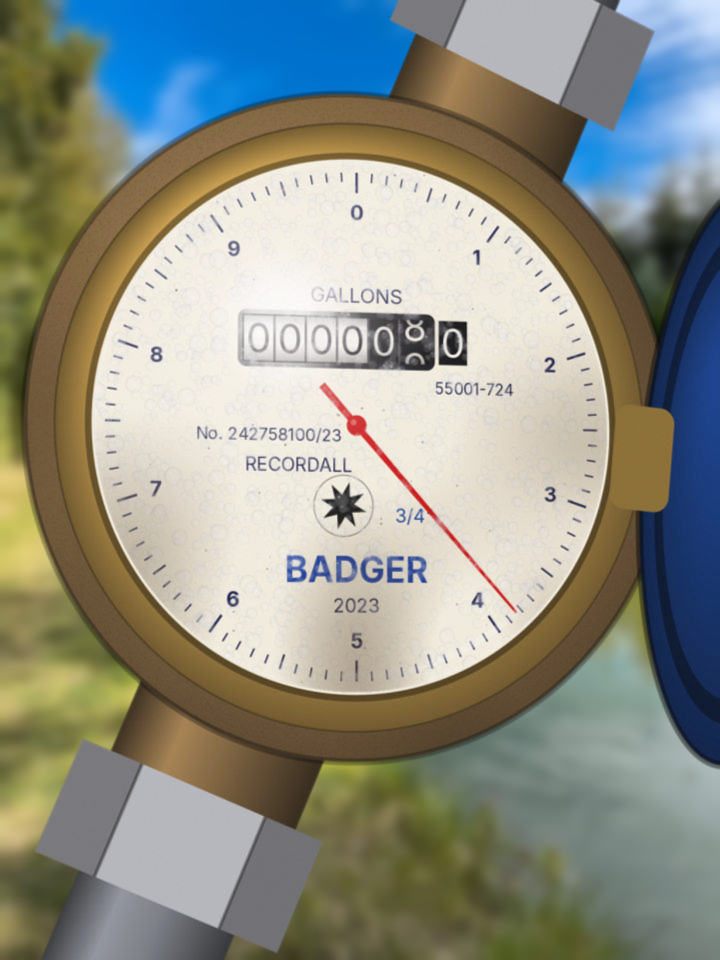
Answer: 83.8 gal
